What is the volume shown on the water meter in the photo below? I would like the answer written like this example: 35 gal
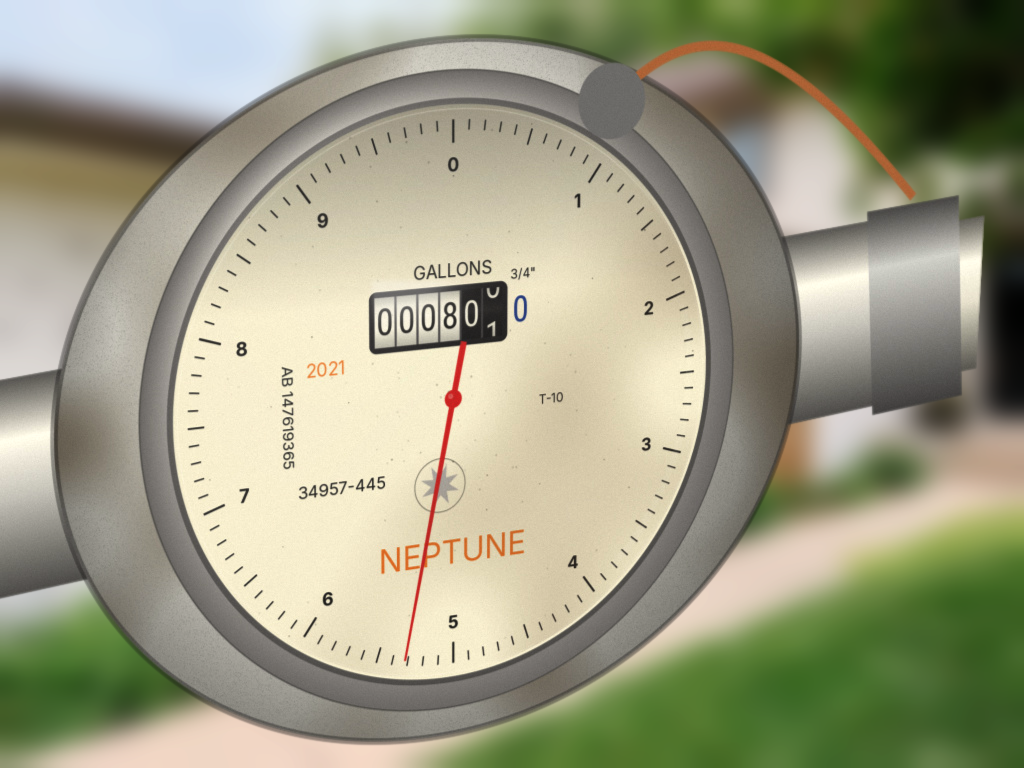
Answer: 8005.3 gal
